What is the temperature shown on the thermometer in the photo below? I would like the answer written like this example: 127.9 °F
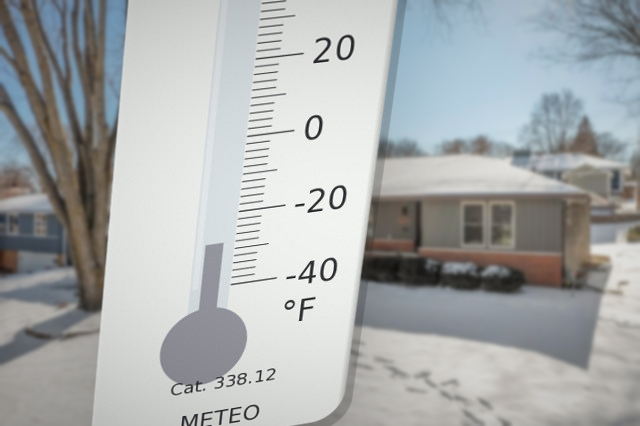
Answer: -28 °F
